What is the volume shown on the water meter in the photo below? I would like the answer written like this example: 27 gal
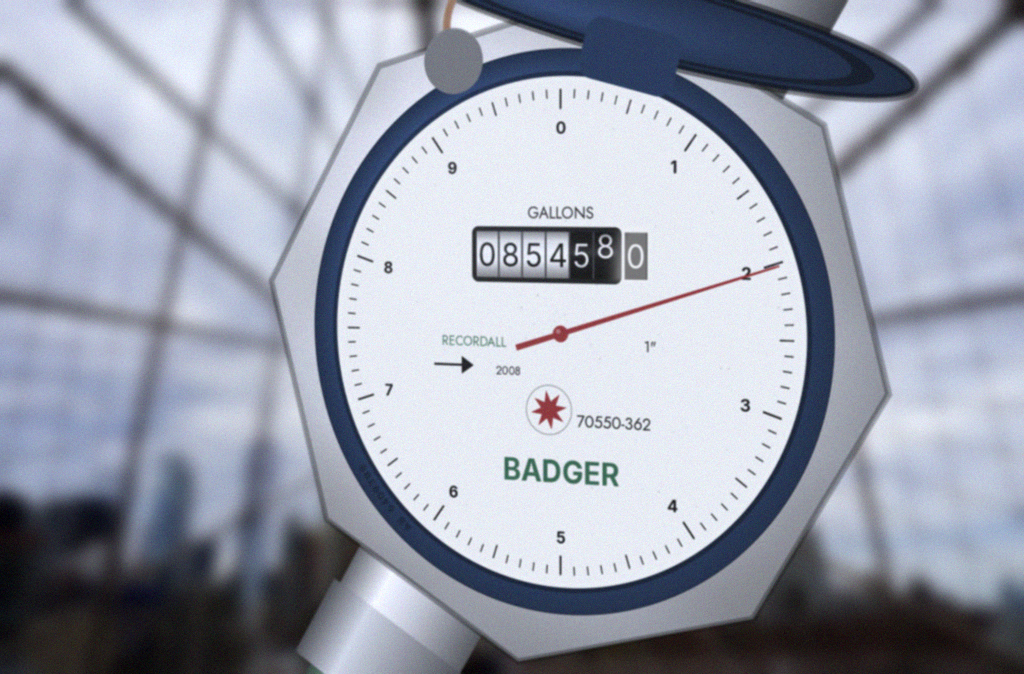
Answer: 854582.0 gal
